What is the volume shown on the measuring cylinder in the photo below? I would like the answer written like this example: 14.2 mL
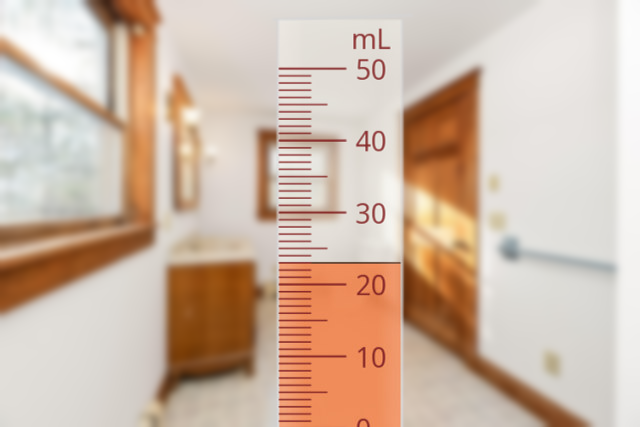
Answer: 23 mL
